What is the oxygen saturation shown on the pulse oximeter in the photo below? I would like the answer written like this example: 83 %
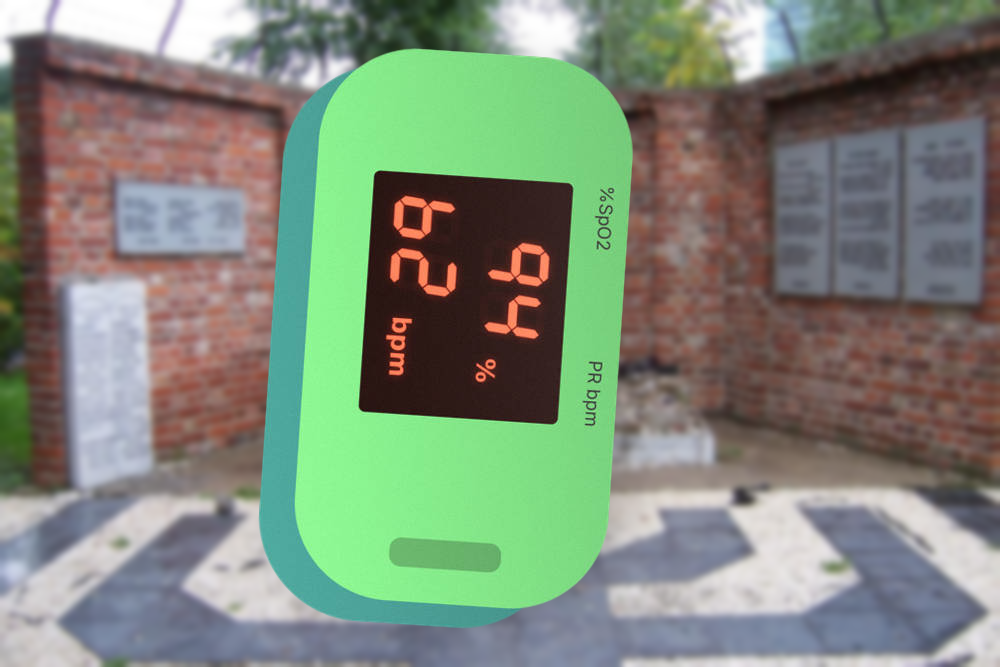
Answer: 94 %
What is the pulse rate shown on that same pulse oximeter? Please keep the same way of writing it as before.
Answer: 62 bpm
